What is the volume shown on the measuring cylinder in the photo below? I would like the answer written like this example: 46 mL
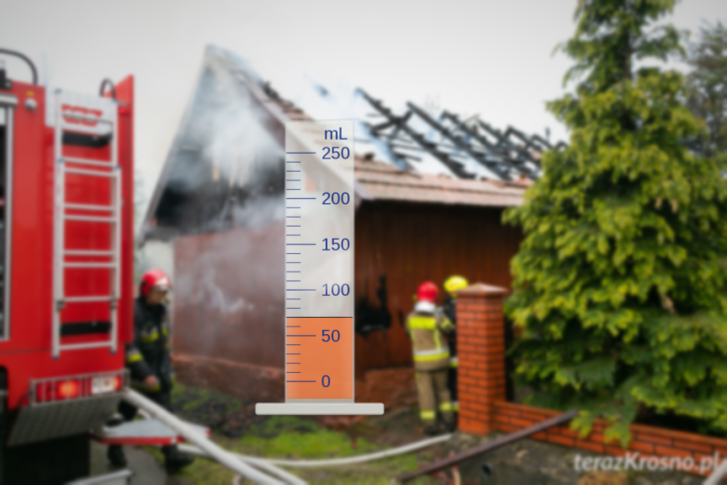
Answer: 70 mL
